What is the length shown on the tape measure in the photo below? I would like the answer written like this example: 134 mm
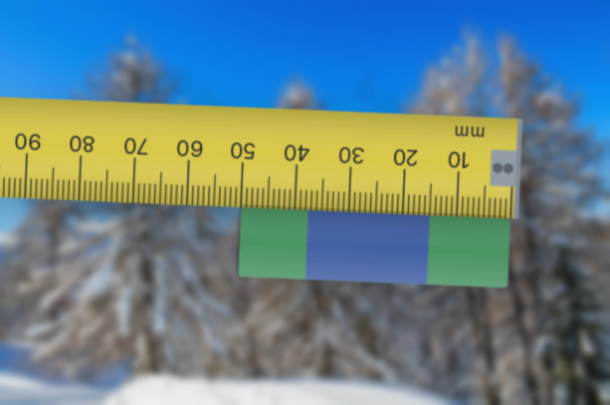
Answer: 50 mm
